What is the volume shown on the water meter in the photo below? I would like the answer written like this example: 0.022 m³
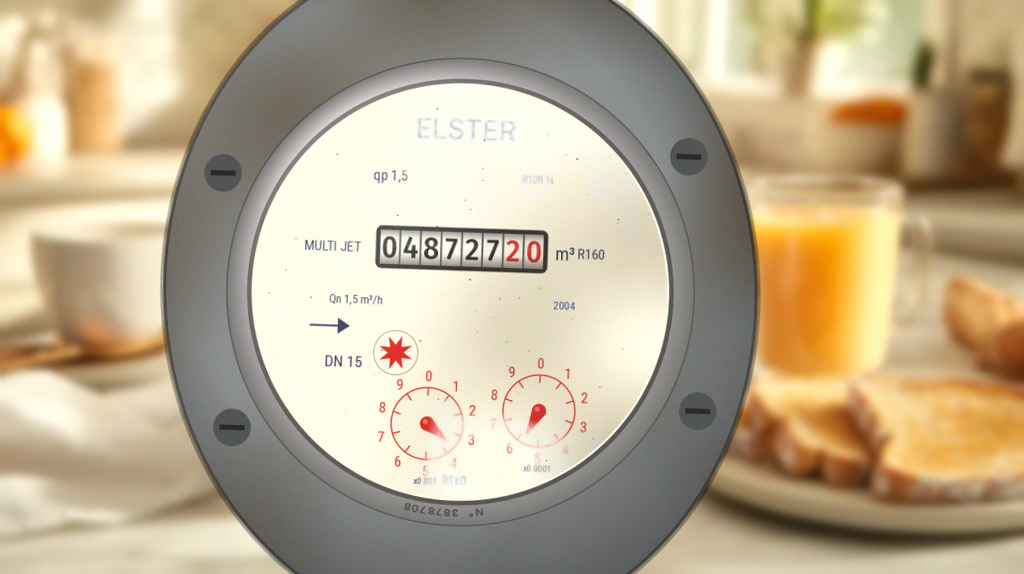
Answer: 48727.2035 m³
